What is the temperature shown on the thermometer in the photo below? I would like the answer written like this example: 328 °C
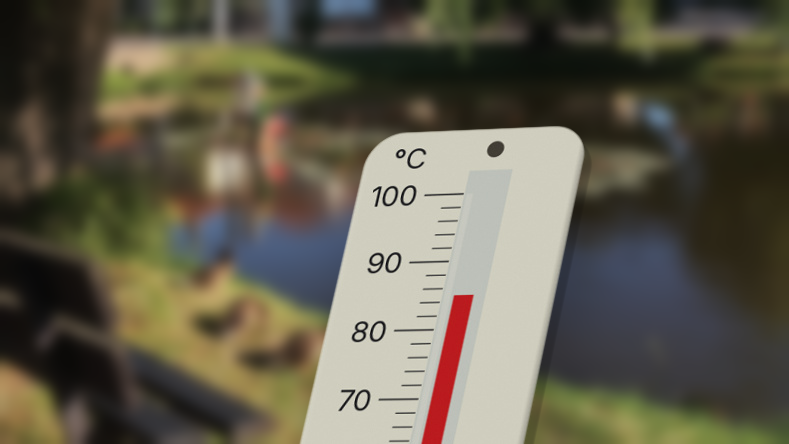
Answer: 85 °C
